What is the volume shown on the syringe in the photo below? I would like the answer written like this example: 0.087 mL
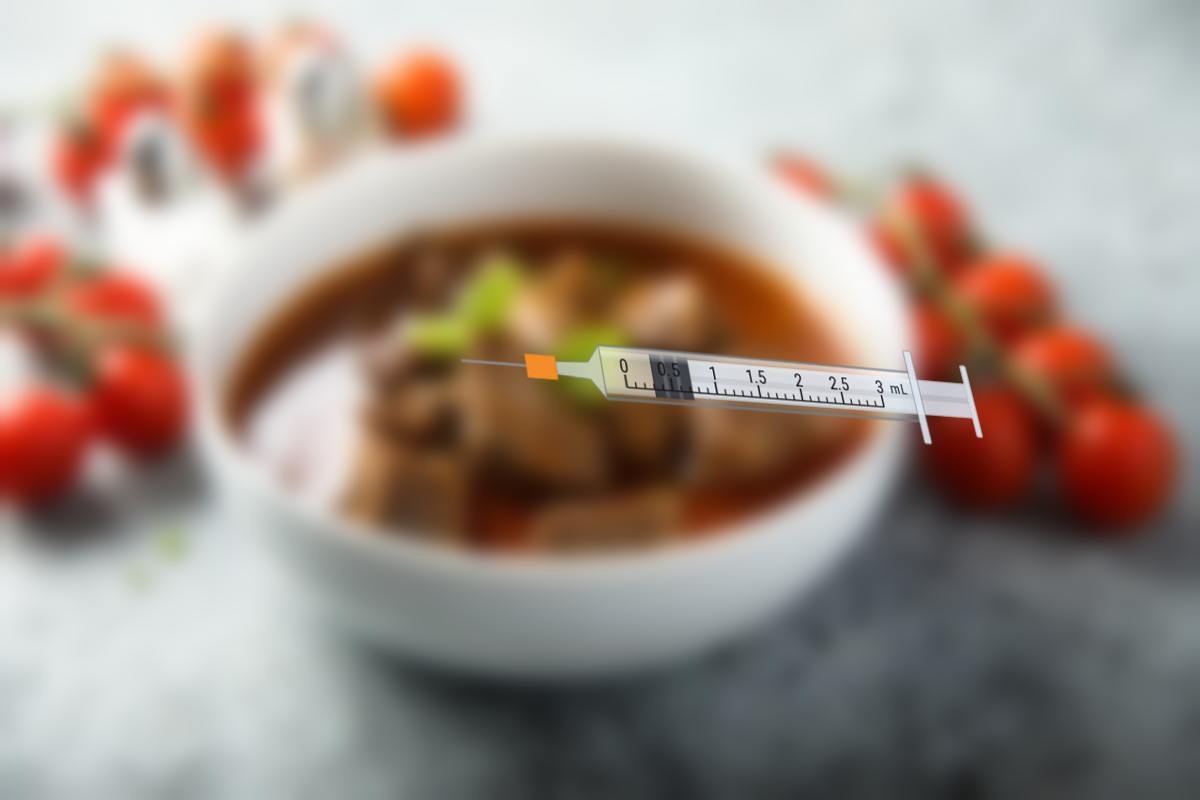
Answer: 0.3 mL
